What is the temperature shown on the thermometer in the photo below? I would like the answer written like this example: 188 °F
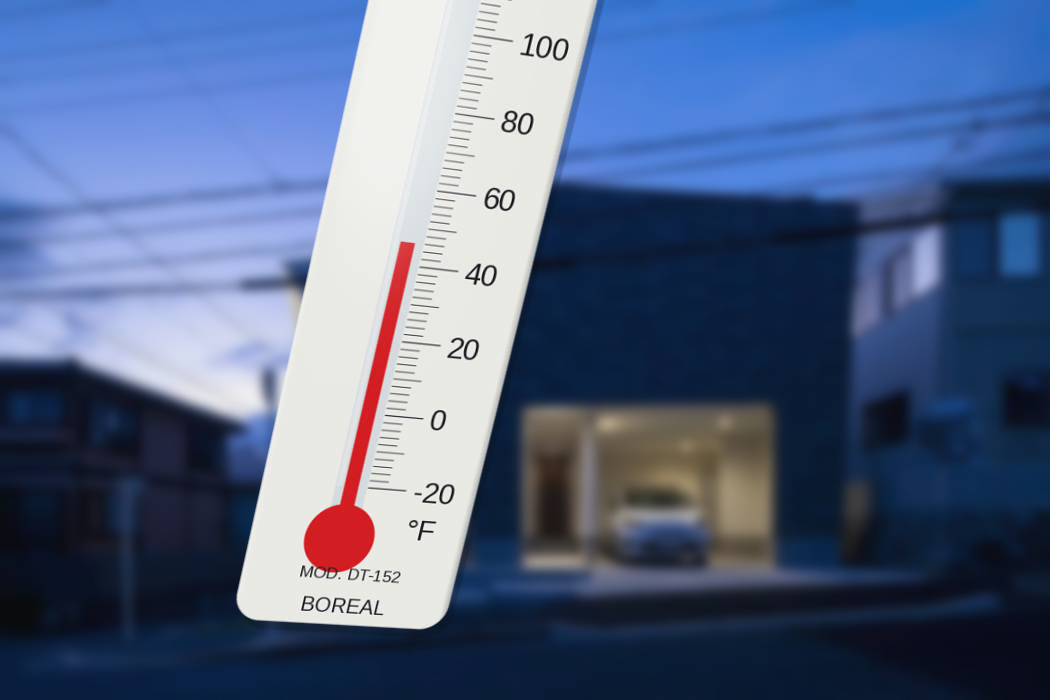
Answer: 46 °F
